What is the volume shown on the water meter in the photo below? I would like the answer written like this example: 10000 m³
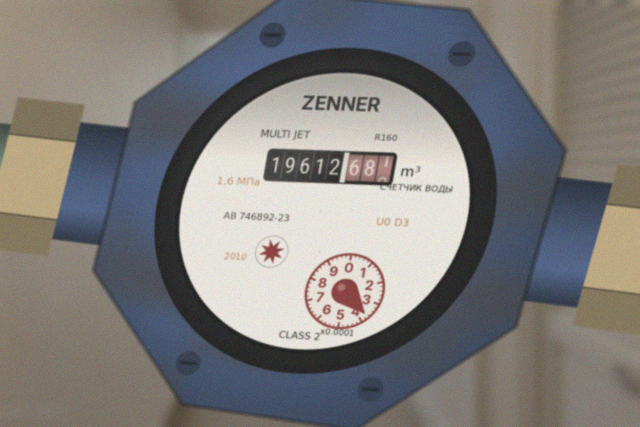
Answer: 19612.6813 m³
